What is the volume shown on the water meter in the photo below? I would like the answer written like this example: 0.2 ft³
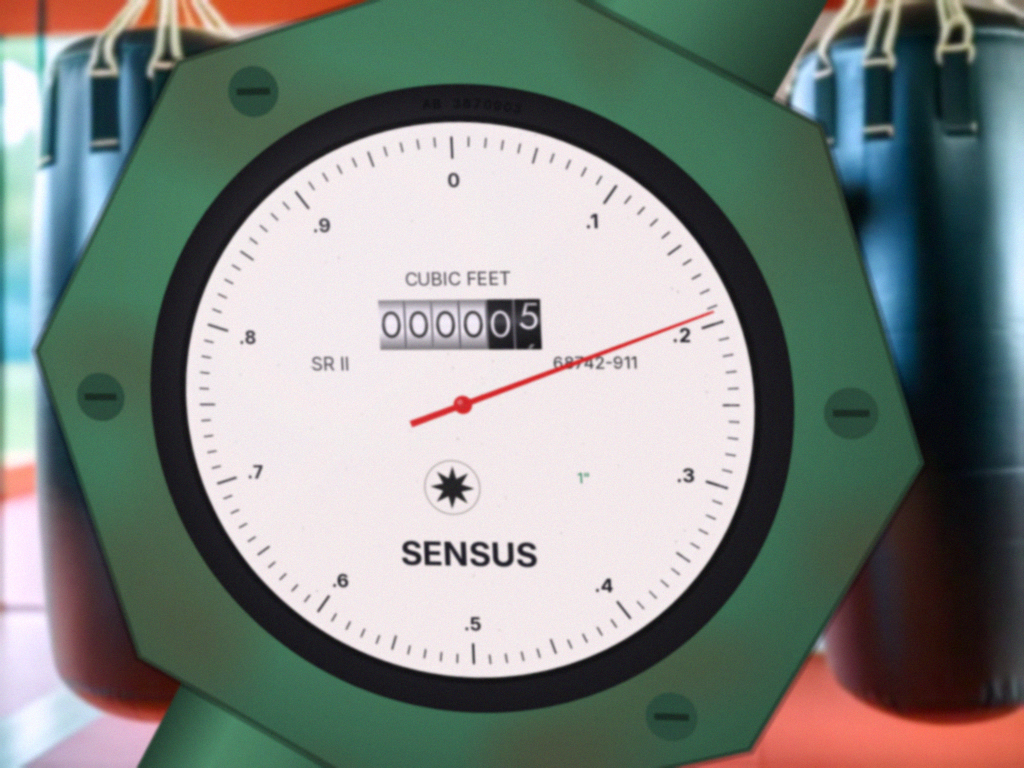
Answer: 5.19 ft³
